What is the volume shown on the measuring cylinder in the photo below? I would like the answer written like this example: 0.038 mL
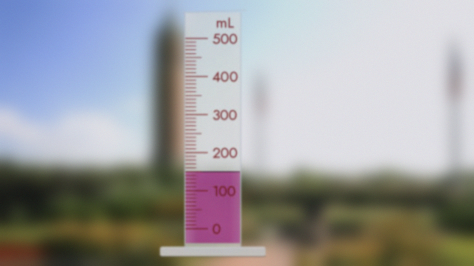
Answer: 150 mL
